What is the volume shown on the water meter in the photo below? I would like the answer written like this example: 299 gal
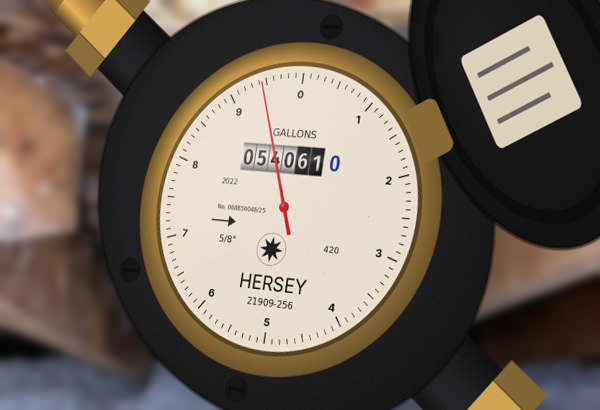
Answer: 540609.4 gal
